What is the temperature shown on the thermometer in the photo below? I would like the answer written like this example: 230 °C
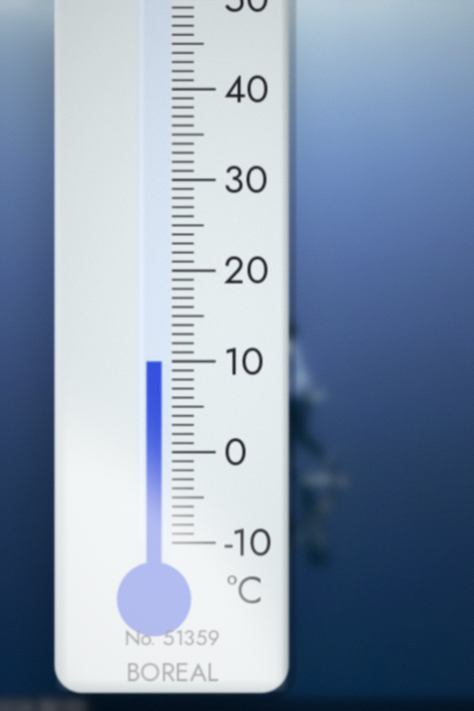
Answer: 10 °C
